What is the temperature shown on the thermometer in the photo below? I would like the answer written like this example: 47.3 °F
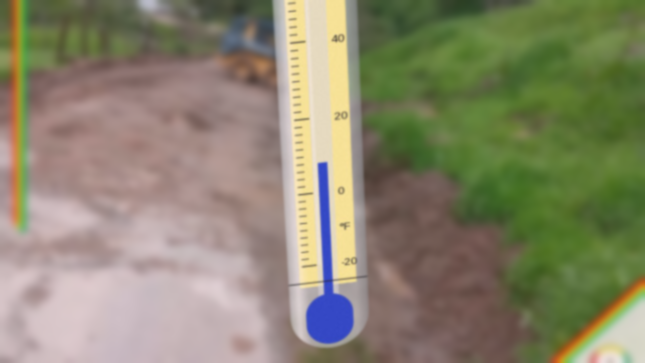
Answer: 8 °F
